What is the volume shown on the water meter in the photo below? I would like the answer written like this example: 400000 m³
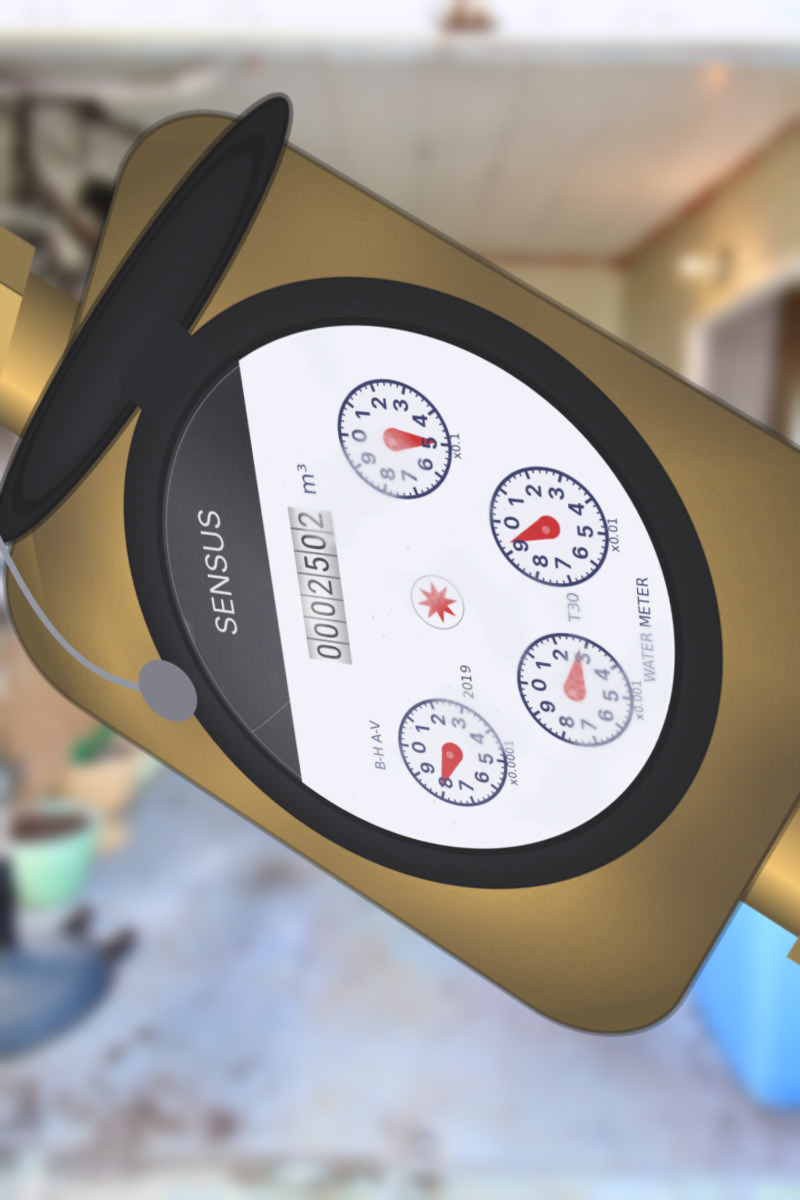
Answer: 2502.4928 m³
